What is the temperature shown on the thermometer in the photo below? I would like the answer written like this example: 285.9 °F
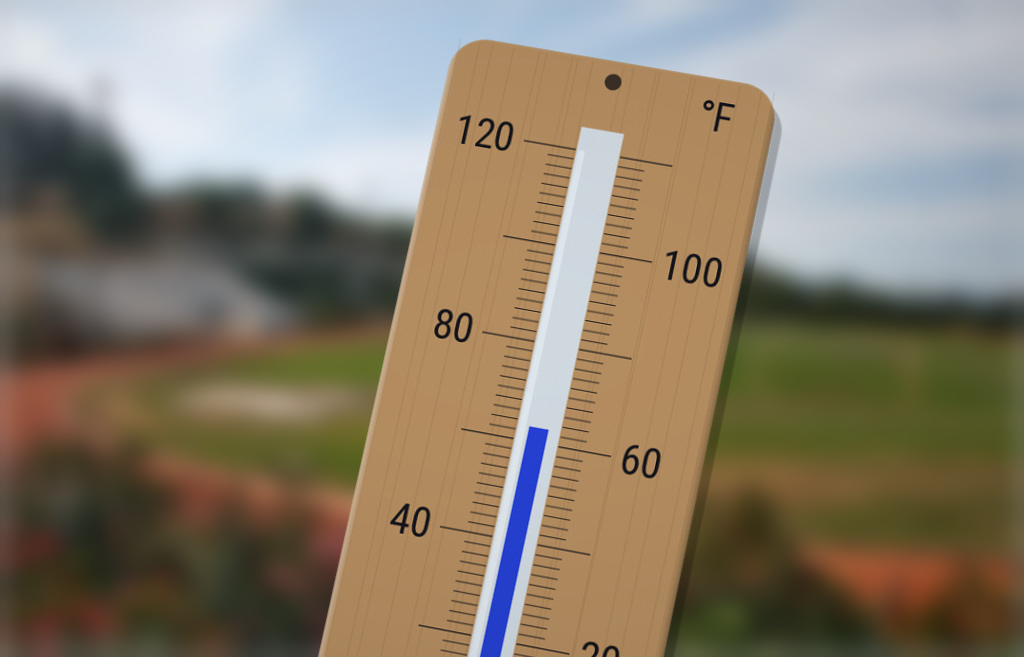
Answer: 63 °F
